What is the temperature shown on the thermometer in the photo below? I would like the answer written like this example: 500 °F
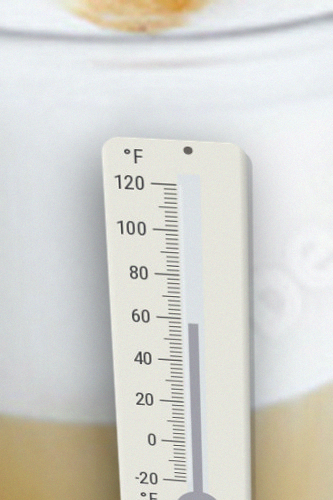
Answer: 58 °F
